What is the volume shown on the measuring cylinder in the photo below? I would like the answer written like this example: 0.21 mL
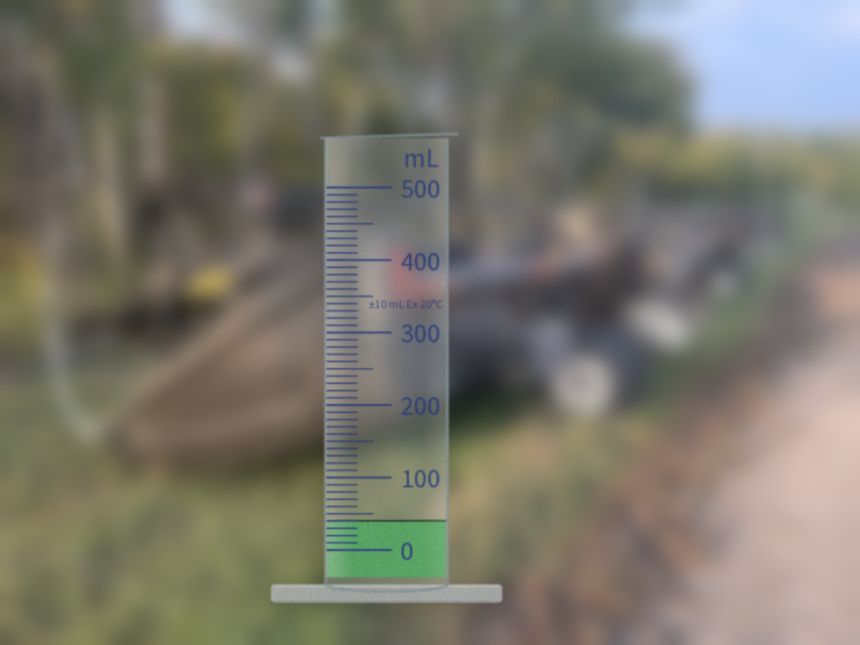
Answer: 40 mL
